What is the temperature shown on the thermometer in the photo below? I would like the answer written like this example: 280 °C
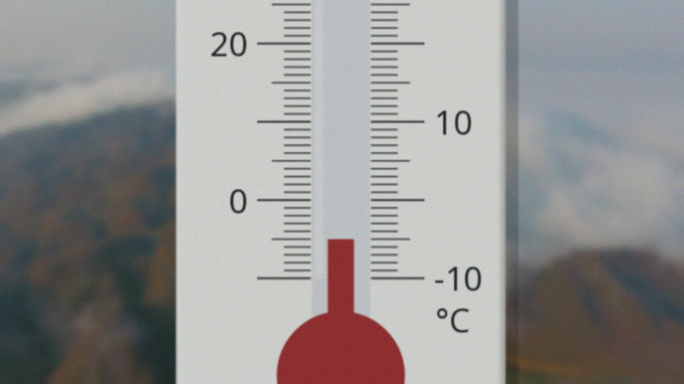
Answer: -5 °C
